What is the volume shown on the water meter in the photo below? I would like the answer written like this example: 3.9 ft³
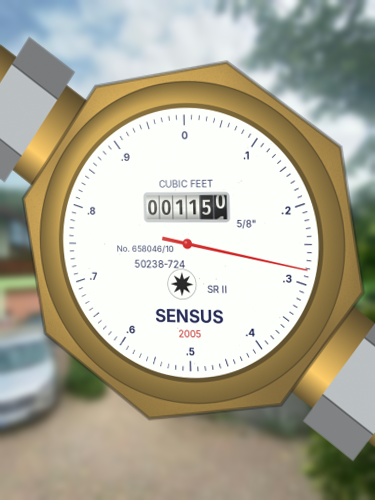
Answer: 1150.28 ft³
